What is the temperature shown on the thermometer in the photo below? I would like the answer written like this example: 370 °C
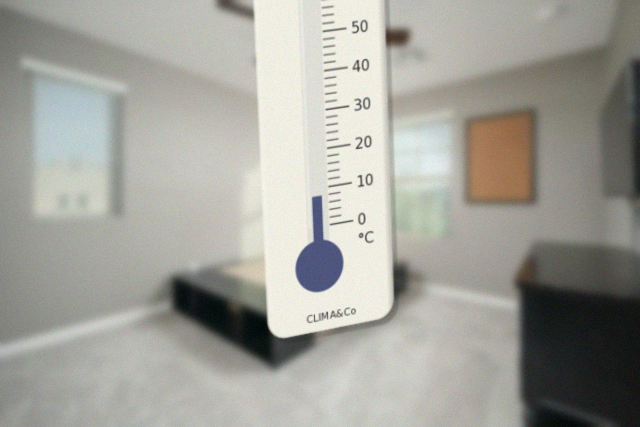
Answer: 8 °C
